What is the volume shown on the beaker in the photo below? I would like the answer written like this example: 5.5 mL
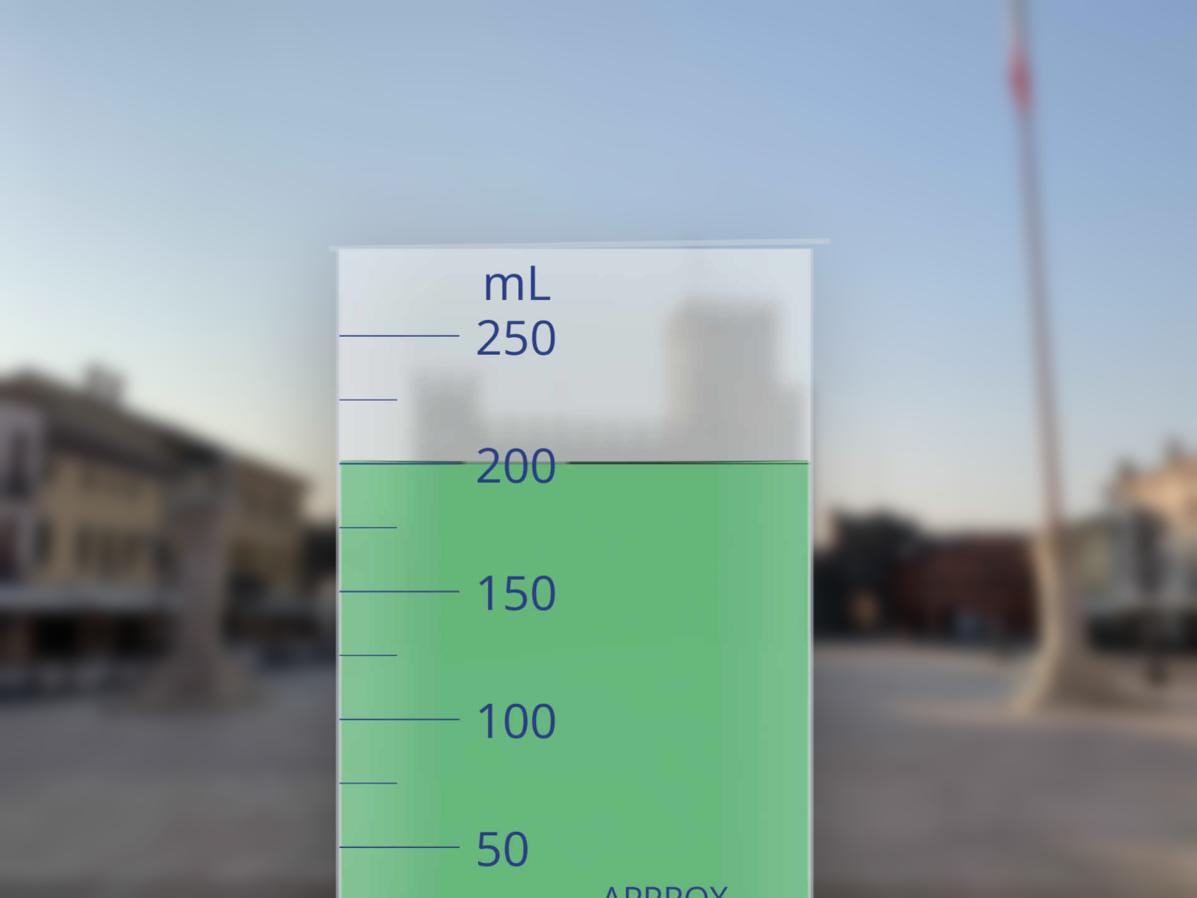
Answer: 200 mL
